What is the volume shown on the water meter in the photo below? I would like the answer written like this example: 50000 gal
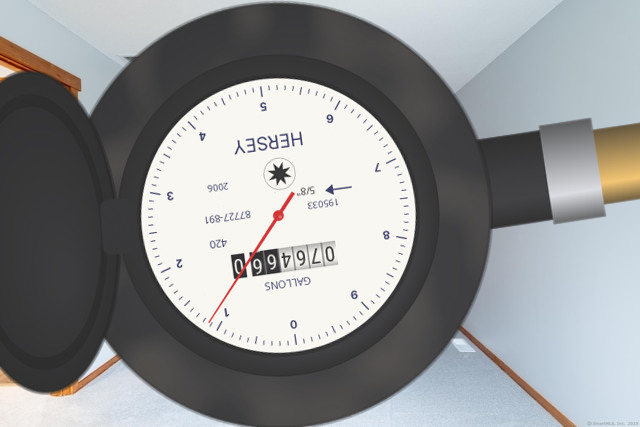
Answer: 764661.1 gal
